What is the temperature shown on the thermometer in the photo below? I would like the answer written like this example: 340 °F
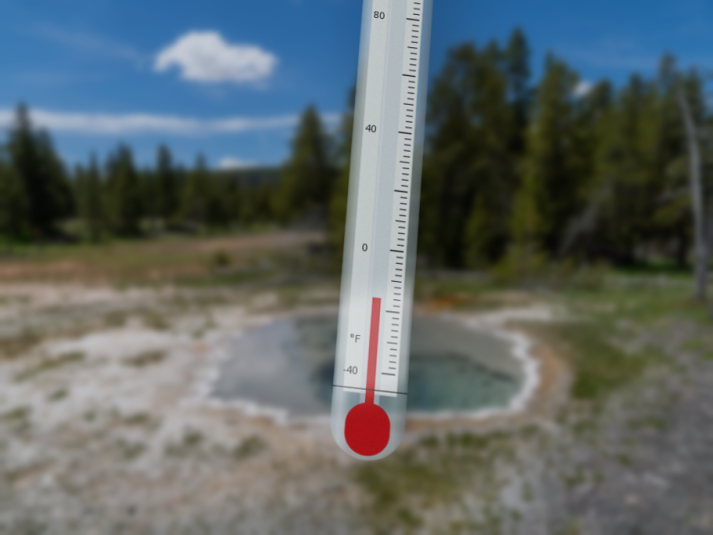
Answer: -16 °F
